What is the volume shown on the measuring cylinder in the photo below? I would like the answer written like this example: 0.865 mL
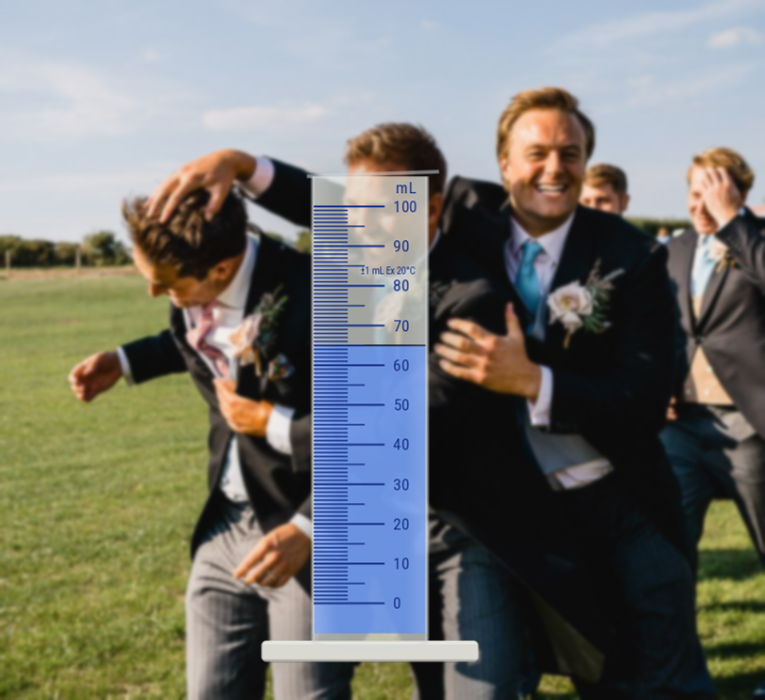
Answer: 65 mL
